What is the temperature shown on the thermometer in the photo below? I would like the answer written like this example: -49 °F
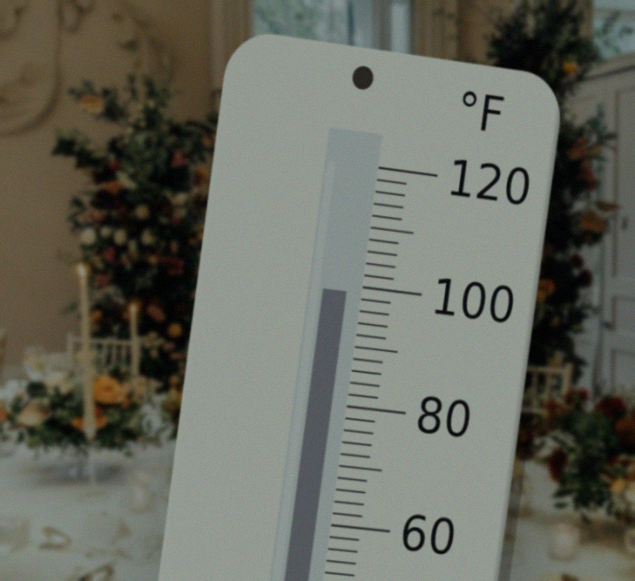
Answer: 99 °F
